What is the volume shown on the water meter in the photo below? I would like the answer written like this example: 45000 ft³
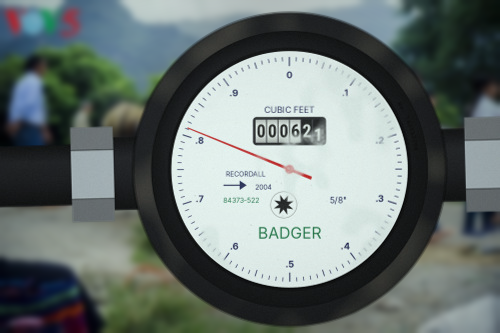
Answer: 620.81 ft³
